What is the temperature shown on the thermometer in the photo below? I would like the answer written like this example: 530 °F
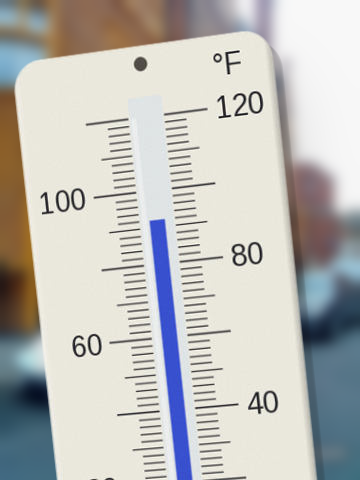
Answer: 92 °F
